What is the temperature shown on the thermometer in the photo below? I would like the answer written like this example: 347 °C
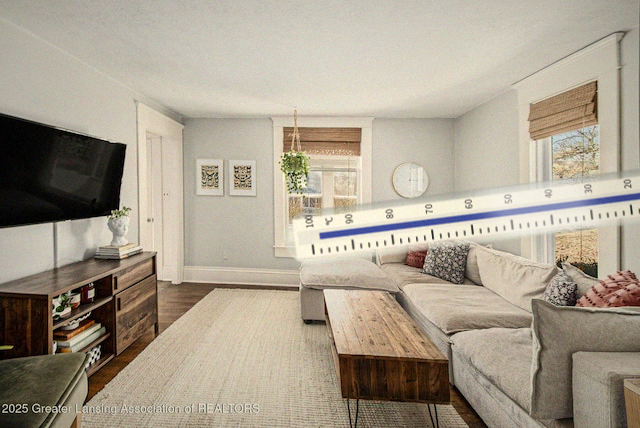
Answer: 98 °C
